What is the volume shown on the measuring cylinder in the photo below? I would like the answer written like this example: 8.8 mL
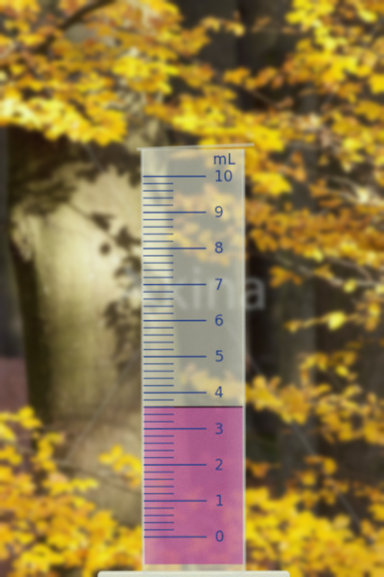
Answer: 3.6 mL
